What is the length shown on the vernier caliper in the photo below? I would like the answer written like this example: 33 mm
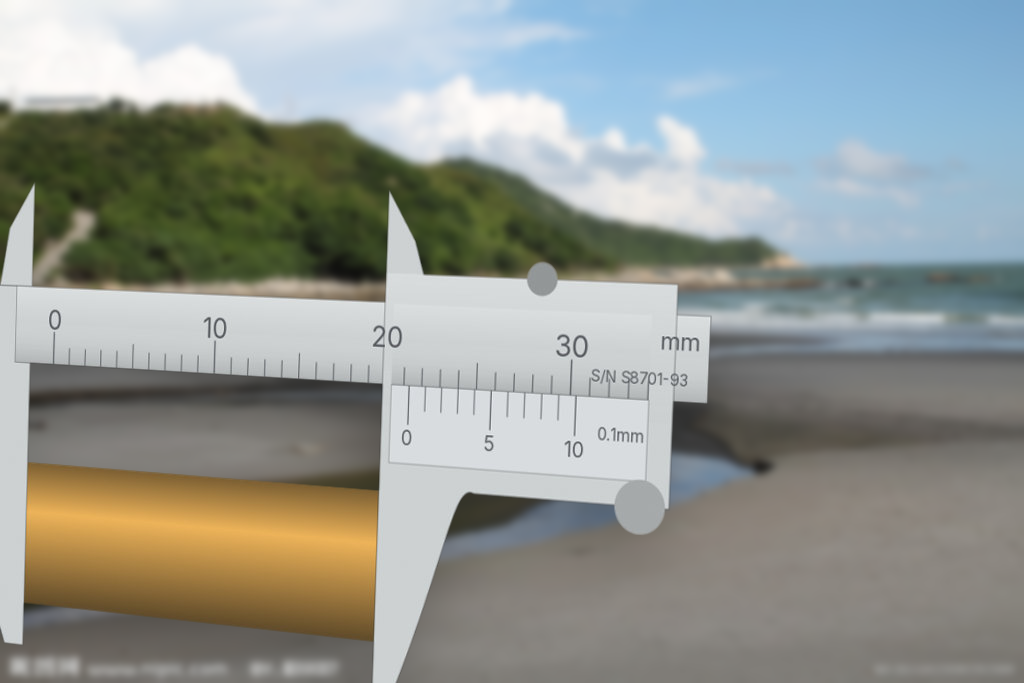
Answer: 21.3 mm
